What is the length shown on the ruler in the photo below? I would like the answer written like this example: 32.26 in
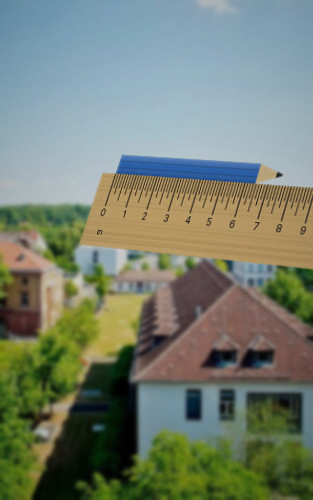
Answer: 7.5 in
